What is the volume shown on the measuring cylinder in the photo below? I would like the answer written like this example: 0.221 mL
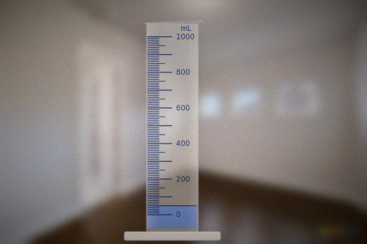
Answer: 50 mL
